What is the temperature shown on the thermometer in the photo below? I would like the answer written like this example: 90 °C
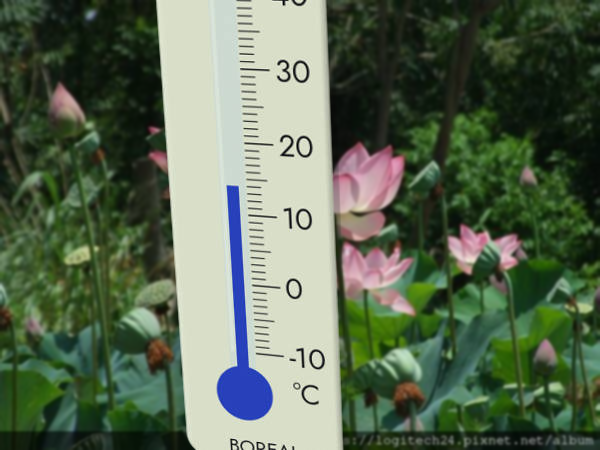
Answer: 14 °C
